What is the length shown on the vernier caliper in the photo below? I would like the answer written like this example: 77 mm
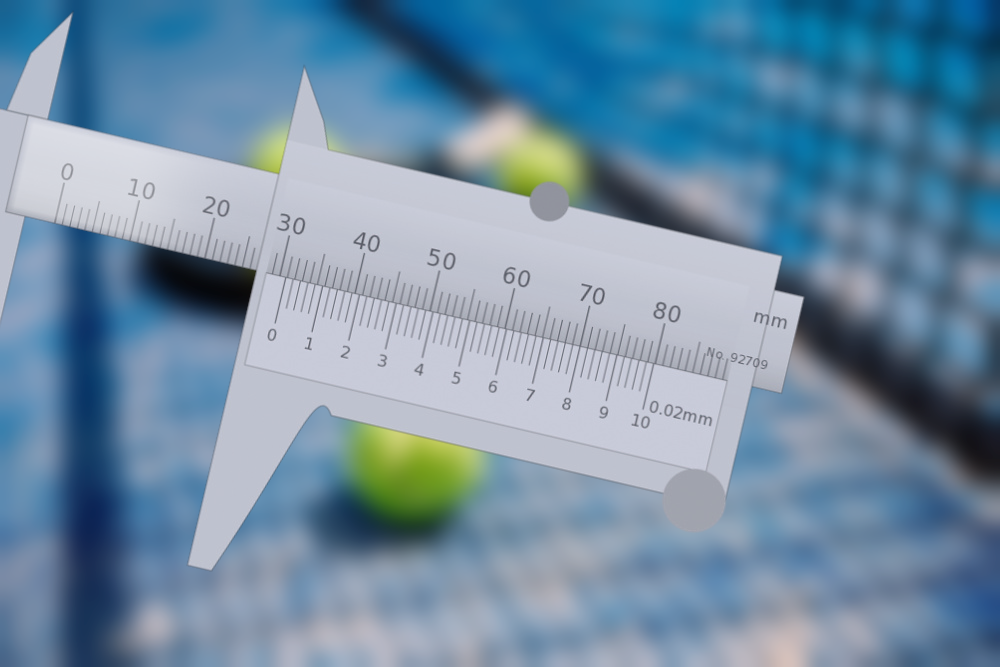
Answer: 30.8 mm
